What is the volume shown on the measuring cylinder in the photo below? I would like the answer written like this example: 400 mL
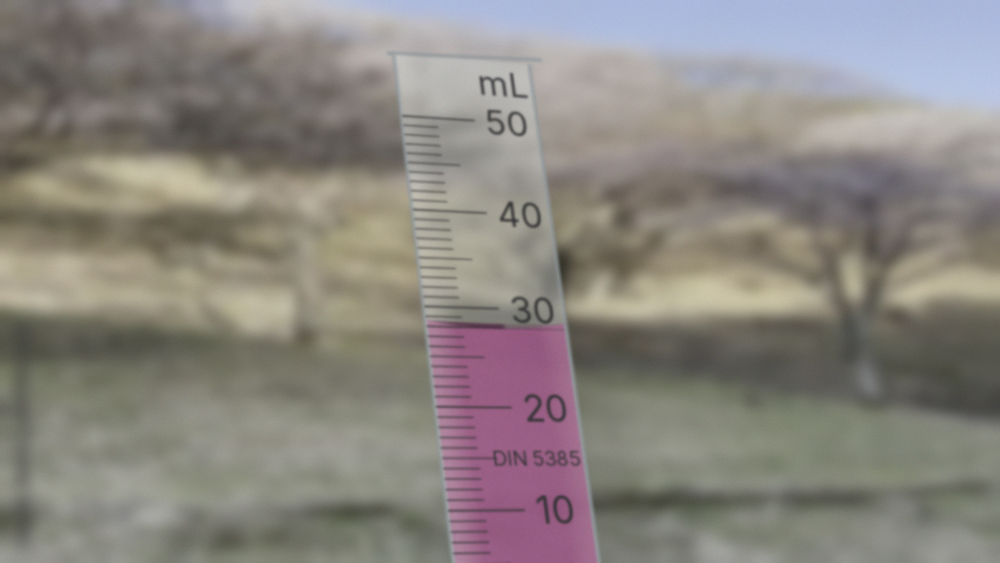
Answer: 28 mL
